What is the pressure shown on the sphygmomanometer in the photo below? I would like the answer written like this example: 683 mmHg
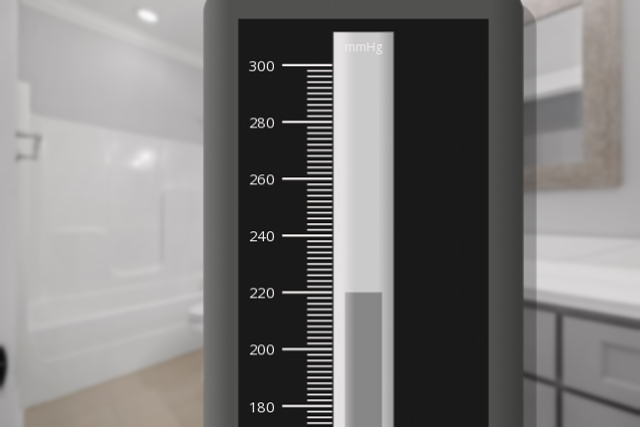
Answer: 220 mmHg
